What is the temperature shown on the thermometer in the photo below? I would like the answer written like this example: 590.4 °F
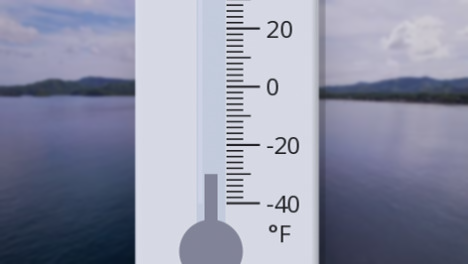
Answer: -30 °F
